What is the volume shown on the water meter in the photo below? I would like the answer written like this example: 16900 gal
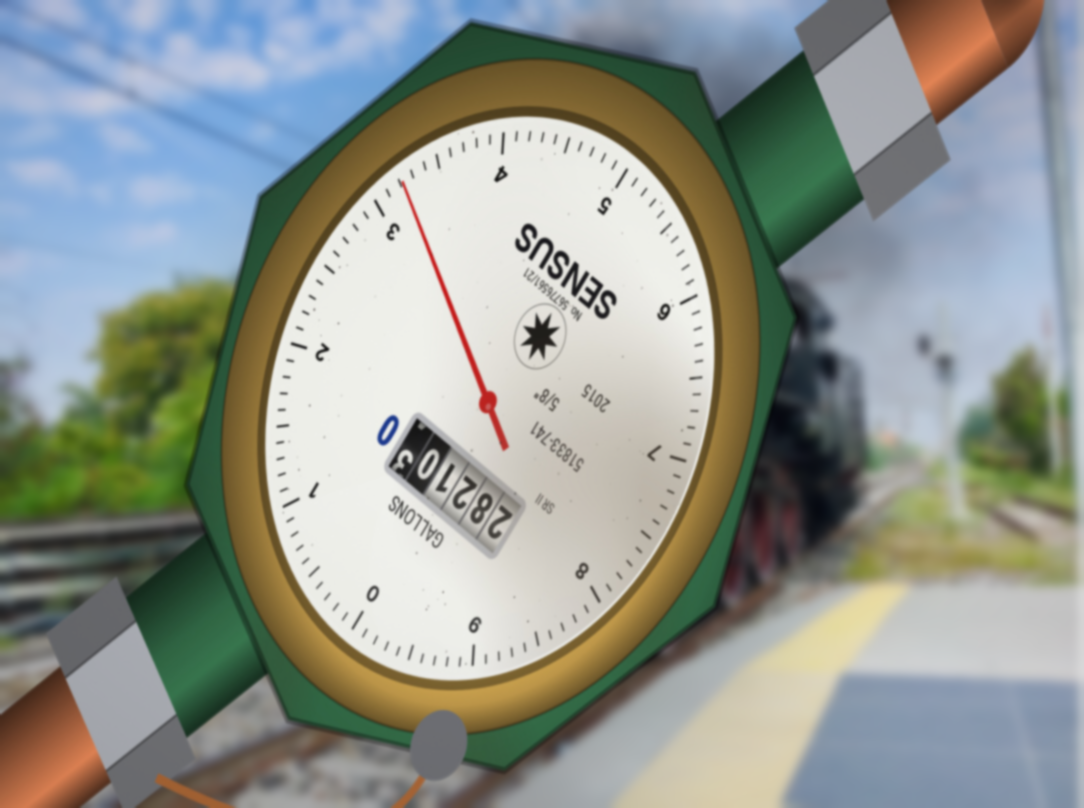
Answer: 2821033.2 gal
